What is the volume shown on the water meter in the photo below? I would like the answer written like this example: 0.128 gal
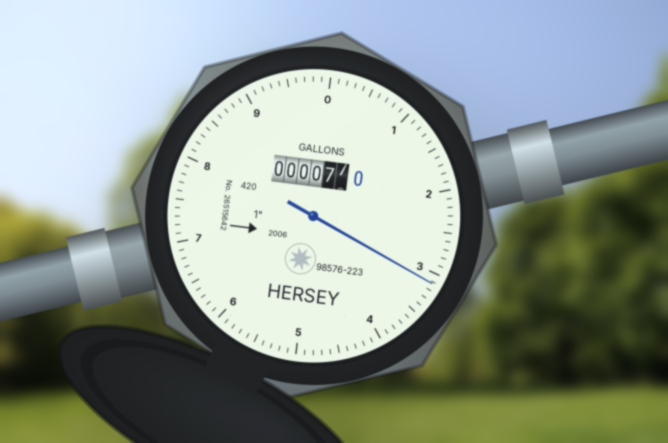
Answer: 773.1 gal
